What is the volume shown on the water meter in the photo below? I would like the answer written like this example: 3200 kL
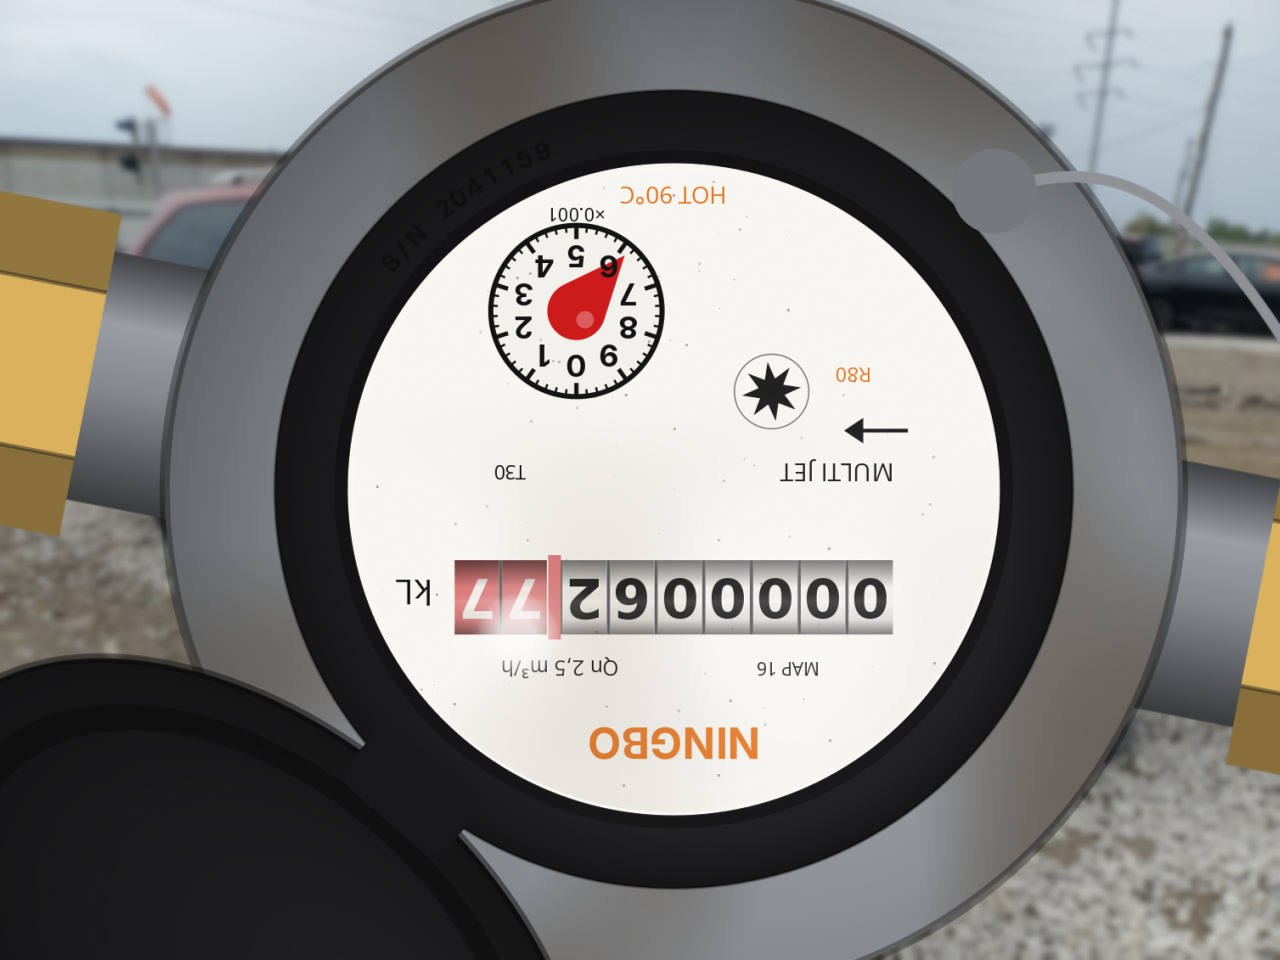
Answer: 62.776 kL
